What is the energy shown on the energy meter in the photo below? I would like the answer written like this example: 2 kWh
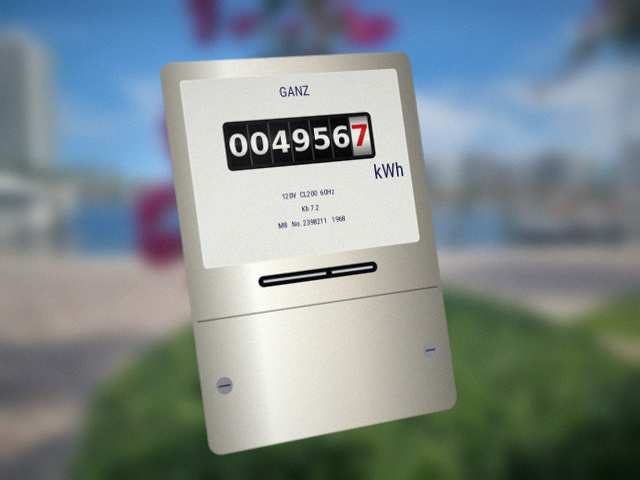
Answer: 4956.7 kWh
